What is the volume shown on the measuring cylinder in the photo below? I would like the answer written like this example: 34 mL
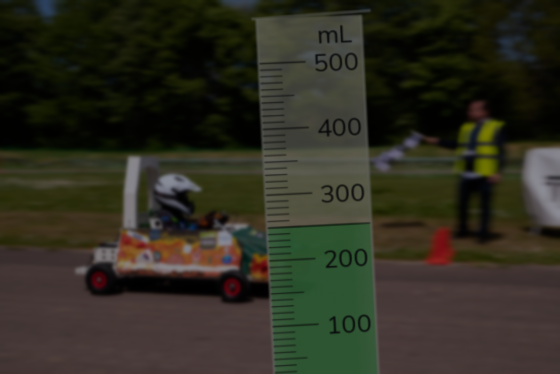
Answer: 250 mL
